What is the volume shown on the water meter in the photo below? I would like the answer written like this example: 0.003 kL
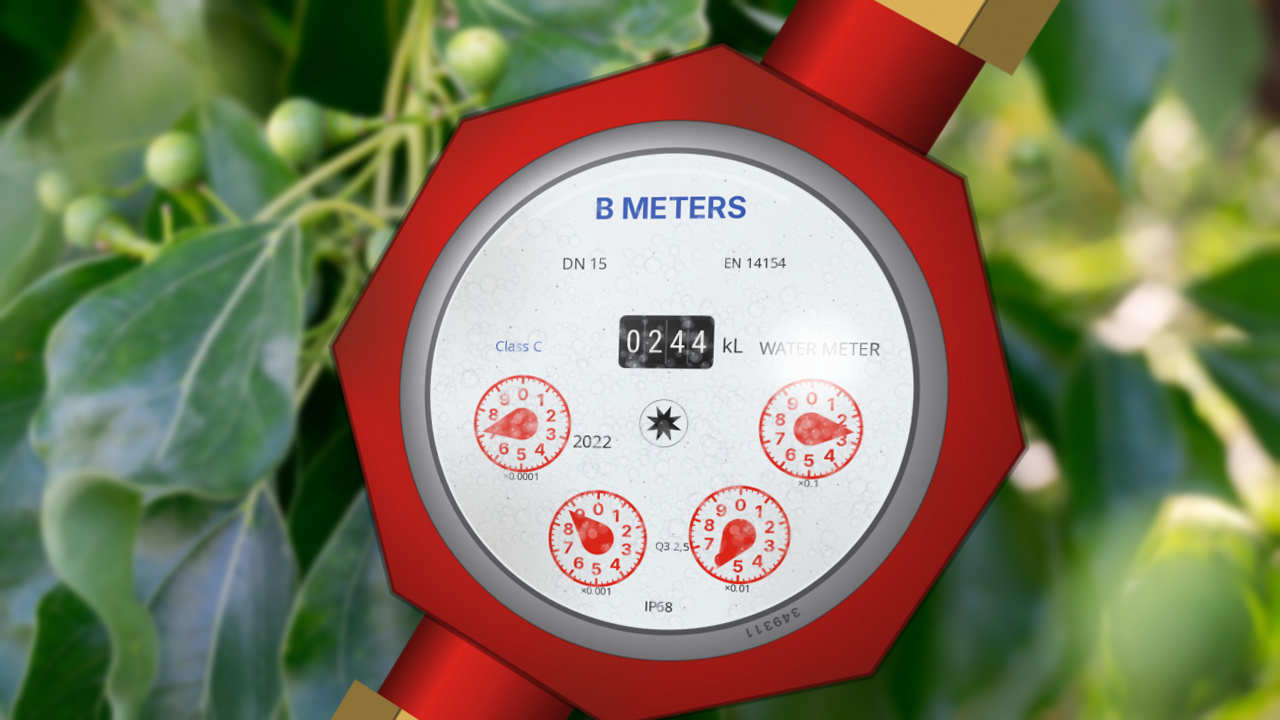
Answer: 244.2587 kL
